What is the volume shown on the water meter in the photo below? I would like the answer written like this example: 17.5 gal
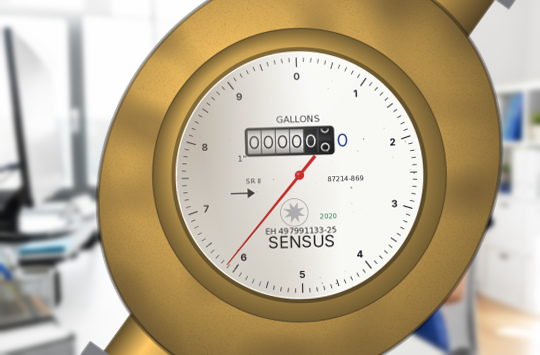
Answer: 86.1 gal
